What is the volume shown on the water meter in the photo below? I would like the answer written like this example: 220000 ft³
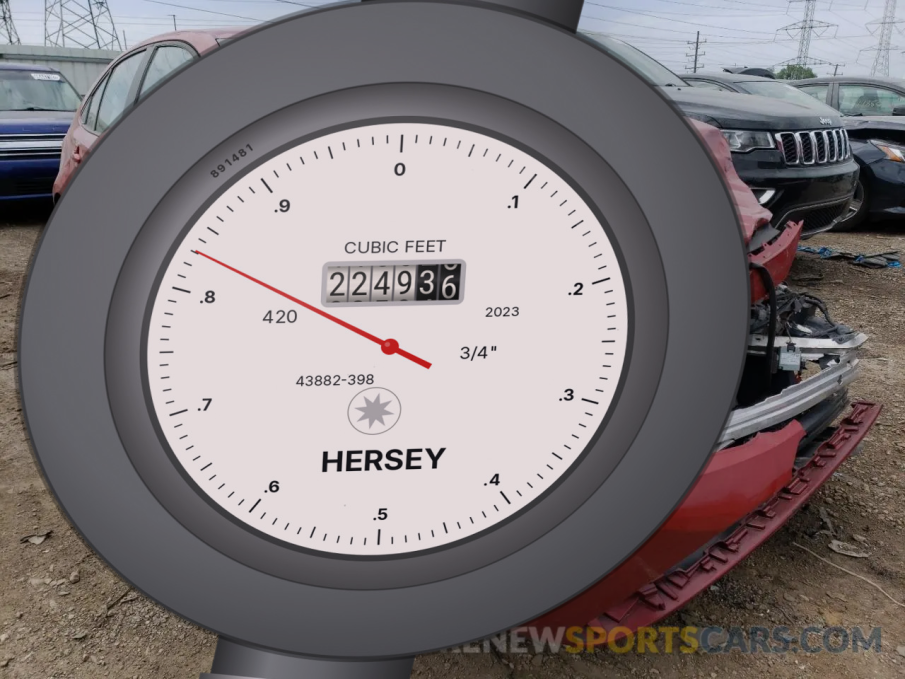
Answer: 224935.83 ft³
